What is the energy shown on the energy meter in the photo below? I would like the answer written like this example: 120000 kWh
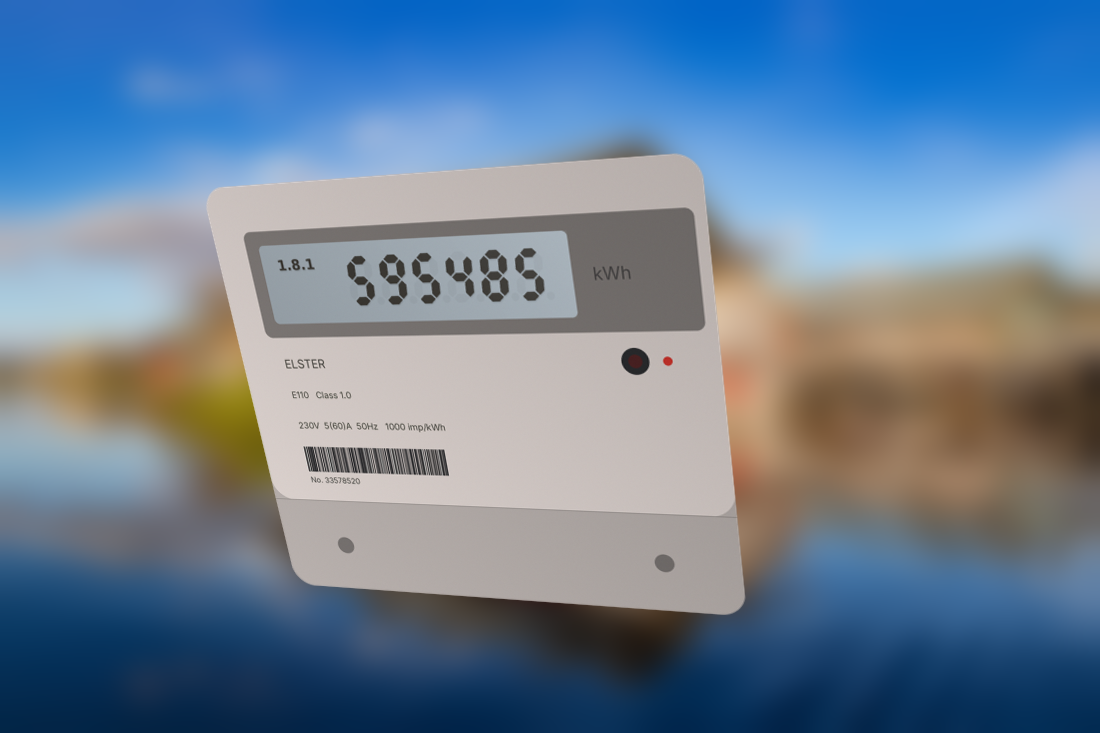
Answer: 595485 kWh
